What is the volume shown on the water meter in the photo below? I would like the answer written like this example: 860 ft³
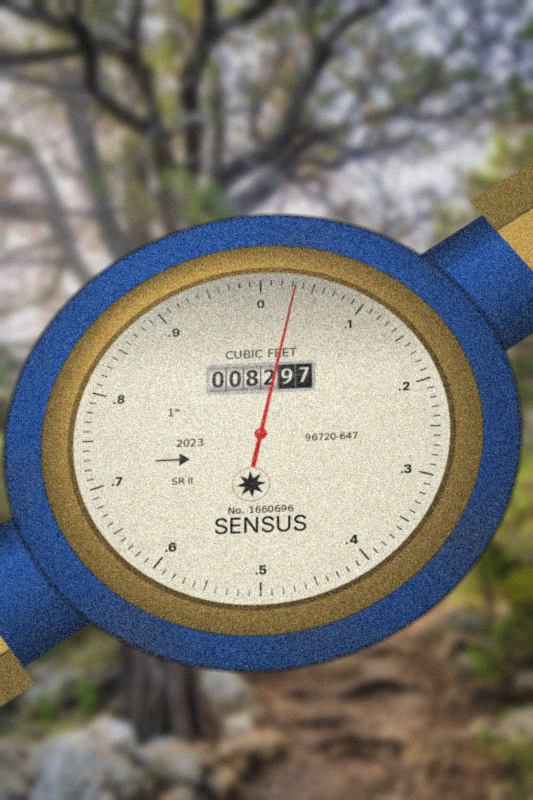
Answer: 8297.03 ft³
